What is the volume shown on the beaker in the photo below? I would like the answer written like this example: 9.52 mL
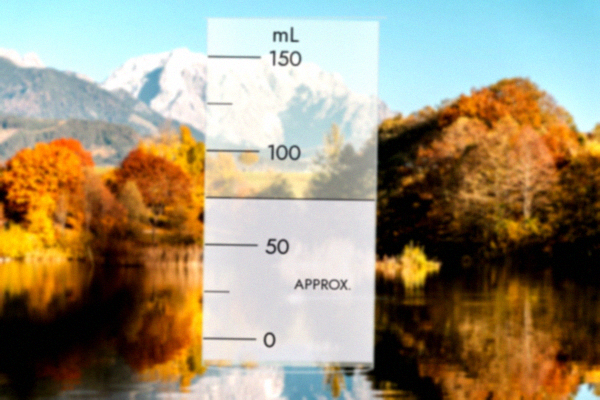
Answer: 75 mL
